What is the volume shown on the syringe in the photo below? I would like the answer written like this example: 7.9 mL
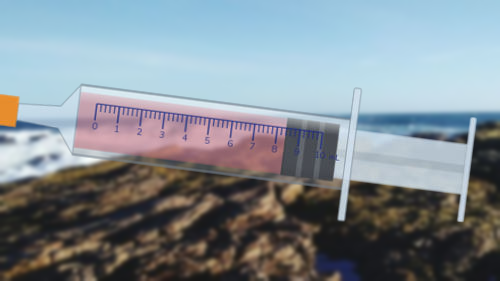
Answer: 8.4 mL
